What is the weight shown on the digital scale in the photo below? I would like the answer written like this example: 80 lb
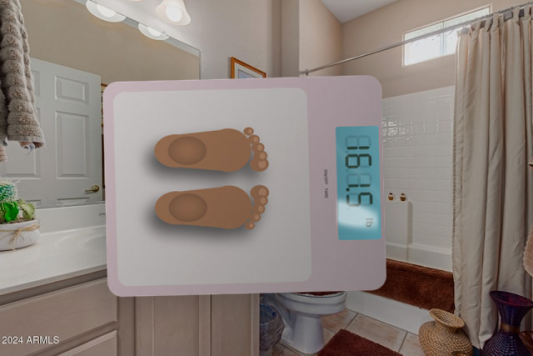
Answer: 161.5 lb
